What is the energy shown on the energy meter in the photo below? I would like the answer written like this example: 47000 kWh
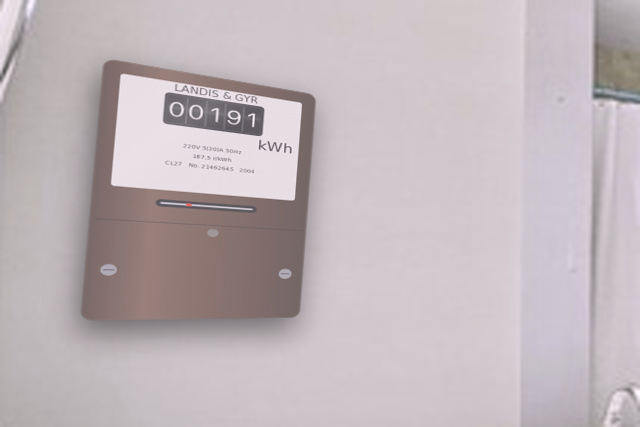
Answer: 191 kWh
